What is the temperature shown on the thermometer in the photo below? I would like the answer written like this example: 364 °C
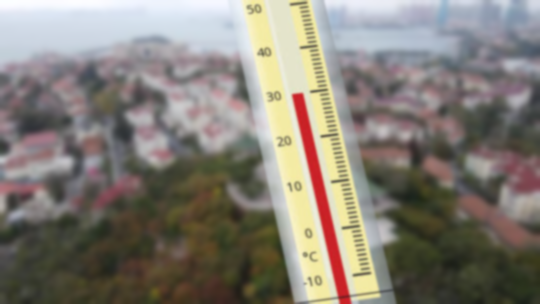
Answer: 30 °C
